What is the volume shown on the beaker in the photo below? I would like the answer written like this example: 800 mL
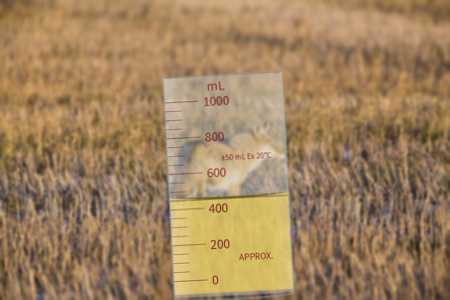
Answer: 450 mL
